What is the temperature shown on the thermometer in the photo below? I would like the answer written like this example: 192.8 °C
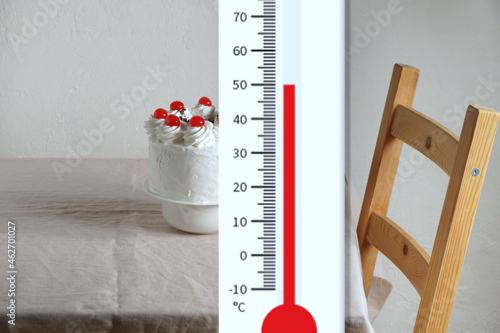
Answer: 50 °C
